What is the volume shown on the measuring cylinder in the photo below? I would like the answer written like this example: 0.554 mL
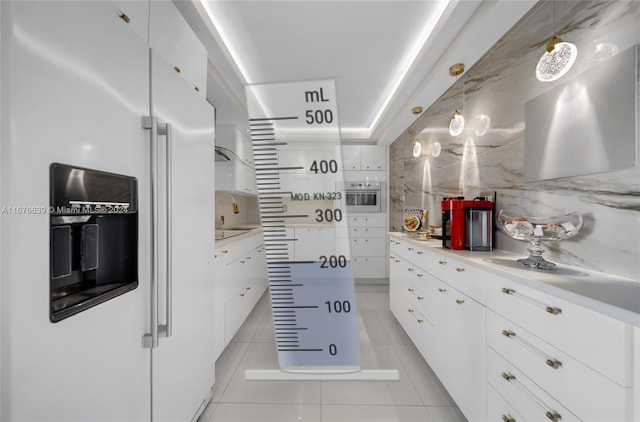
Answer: 200 mL
